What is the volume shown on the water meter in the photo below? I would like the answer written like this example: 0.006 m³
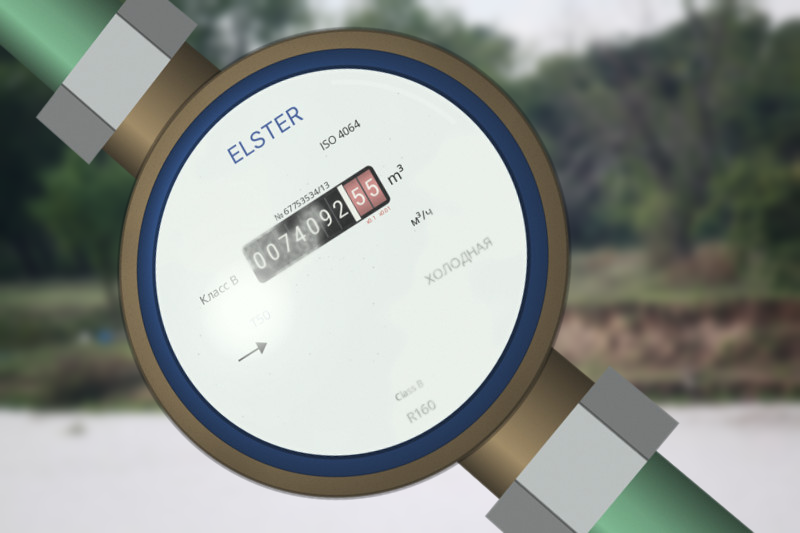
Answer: 74092.55 m³
